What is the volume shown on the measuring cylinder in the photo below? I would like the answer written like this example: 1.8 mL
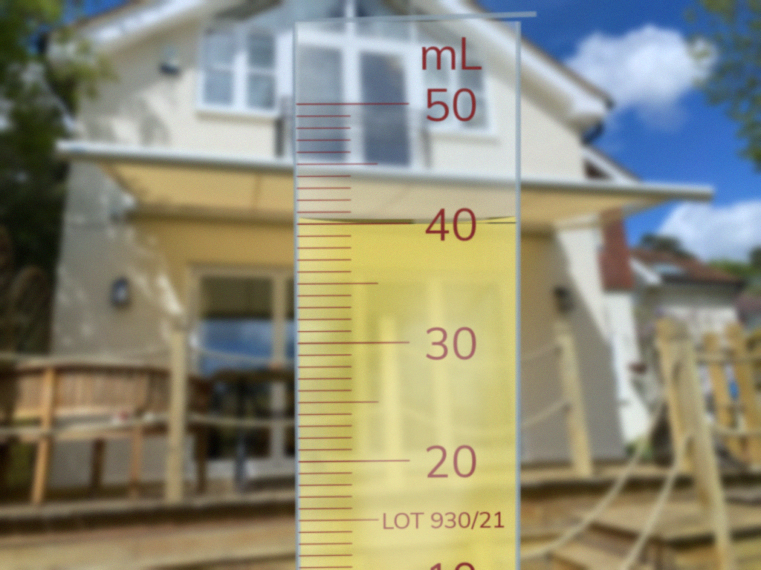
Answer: 40 mL
